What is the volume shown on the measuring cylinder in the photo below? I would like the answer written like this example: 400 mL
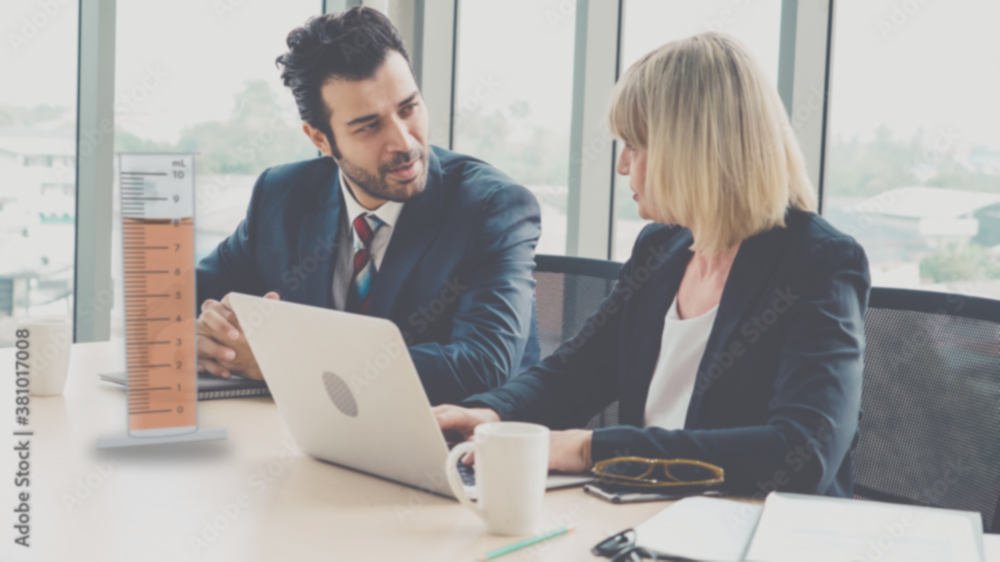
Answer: 8 mL
